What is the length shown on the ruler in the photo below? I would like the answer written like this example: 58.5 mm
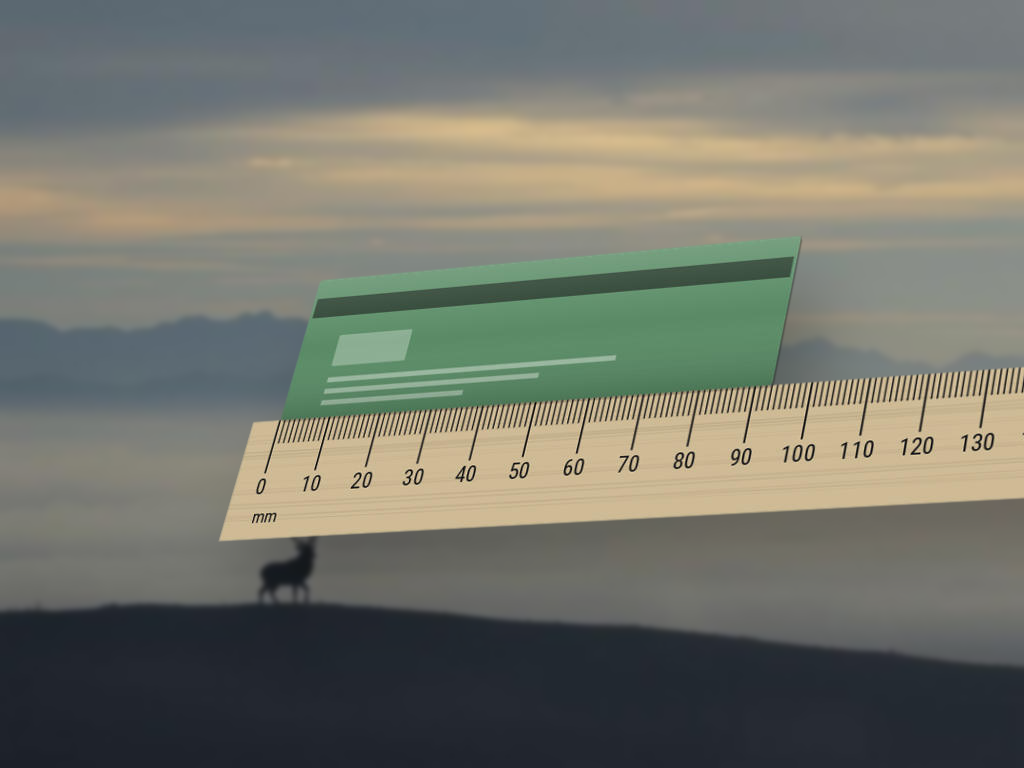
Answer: 93 mm
